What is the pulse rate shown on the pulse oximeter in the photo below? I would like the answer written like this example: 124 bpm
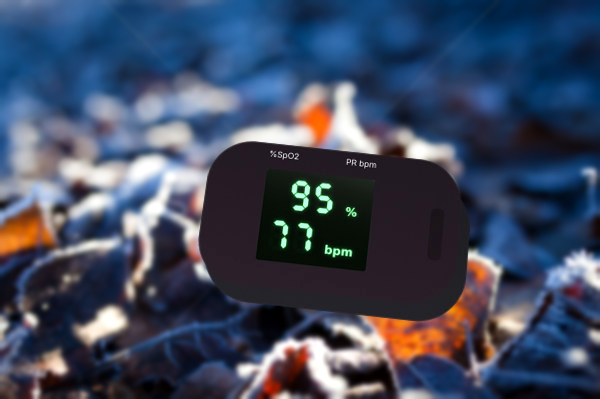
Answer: 77 bpm
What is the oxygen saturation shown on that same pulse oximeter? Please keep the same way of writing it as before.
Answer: 95 %
